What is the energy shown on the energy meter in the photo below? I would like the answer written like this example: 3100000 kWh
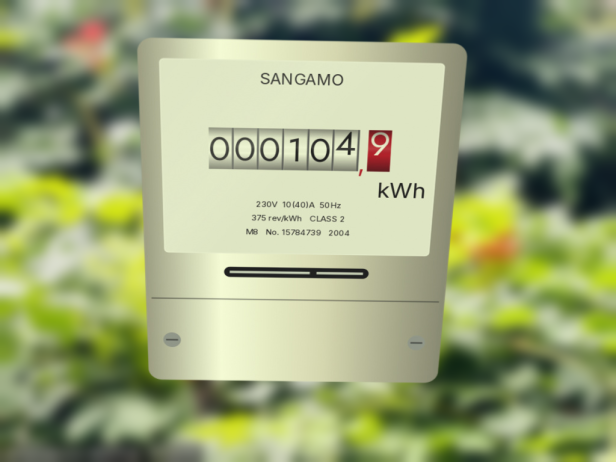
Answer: 104.9 kWh
